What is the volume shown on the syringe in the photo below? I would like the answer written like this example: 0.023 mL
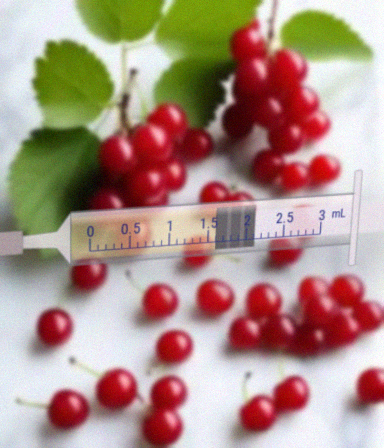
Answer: 1.6 mL
